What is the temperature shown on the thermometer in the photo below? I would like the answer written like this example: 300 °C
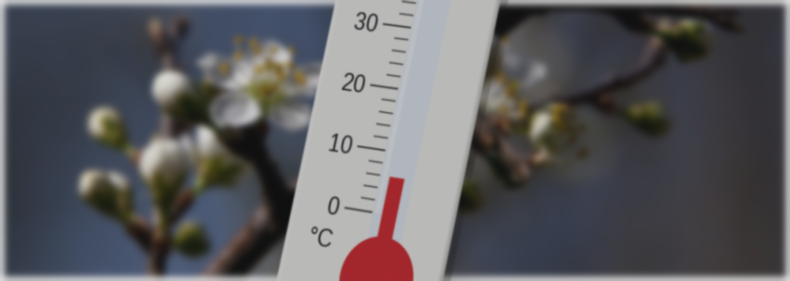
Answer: 6 °C
